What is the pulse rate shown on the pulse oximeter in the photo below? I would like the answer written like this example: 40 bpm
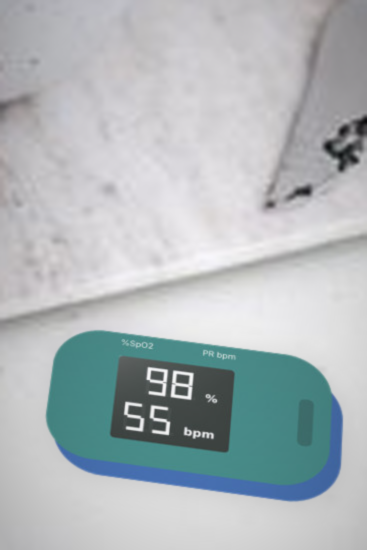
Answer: 55 bpm
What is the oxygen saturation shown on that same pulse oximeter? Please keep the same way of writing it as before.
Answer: 98 %
